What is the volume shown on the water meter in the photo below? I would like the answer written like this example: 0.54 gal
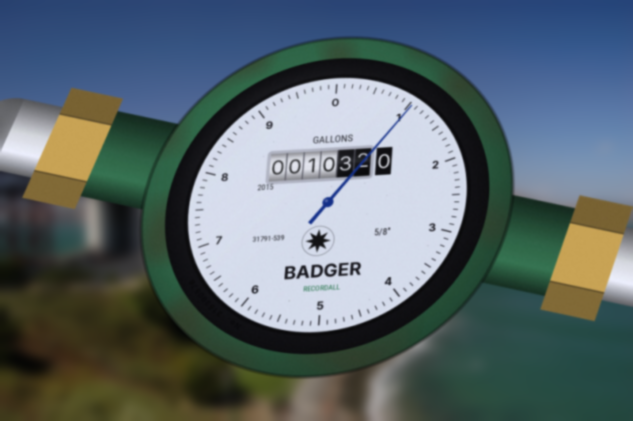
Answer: 10321.0 gal
